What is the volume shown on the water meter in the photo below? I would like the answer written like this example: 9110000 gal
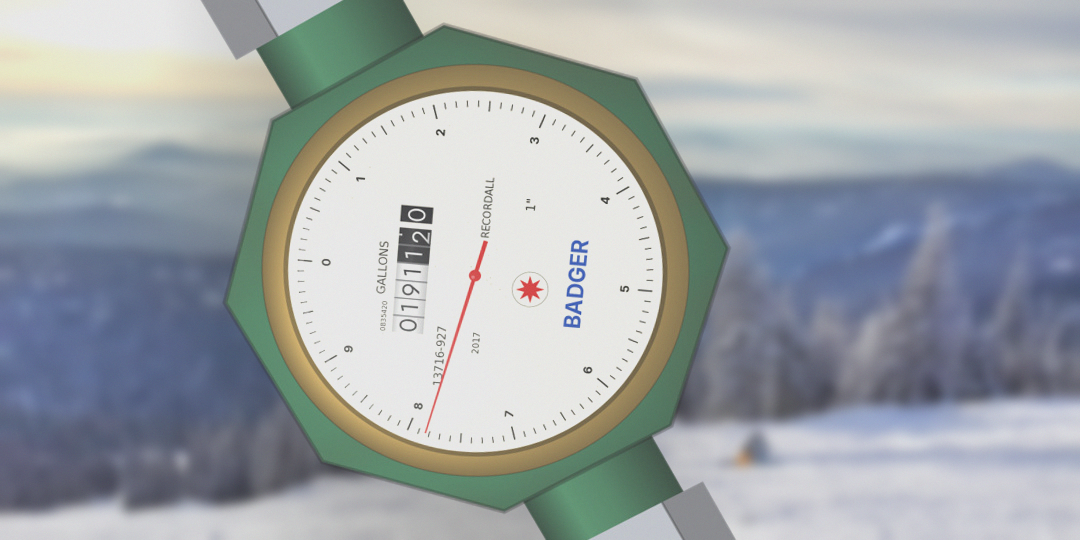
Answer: 191117.8 gal
